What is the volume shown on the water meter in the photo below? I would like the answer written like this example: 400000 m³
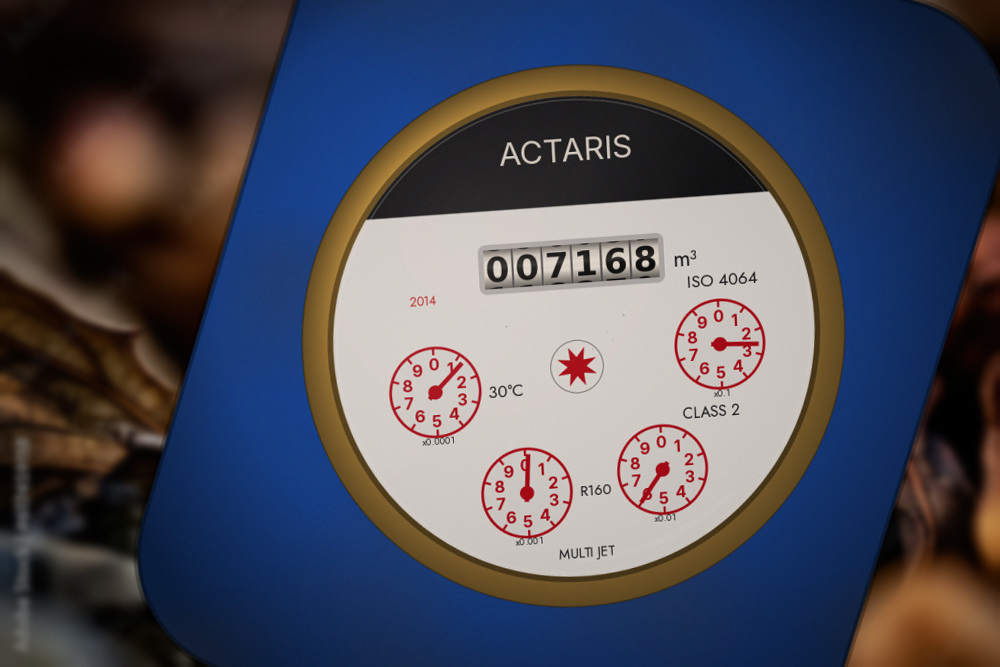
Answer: 7168.2601 m³
